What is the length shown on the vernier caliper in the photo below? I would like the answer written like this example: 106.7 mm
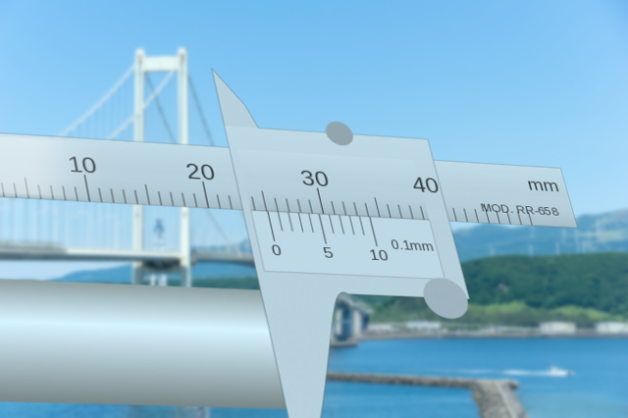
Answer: 25.1 mm
